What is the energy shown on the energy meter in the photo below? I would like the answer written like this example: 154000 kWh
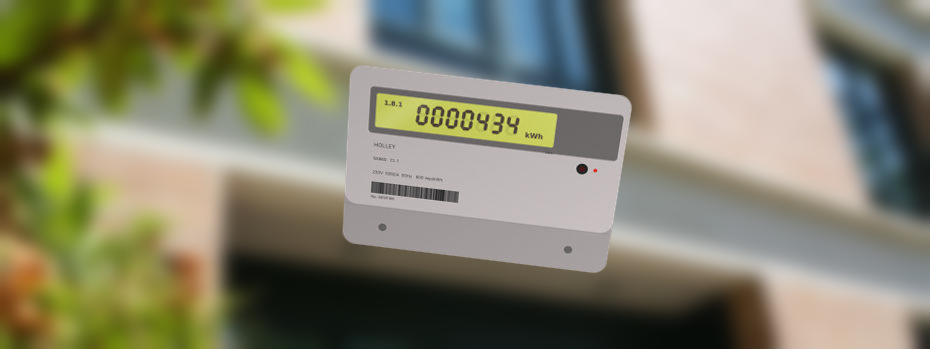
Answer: 434 kWh
